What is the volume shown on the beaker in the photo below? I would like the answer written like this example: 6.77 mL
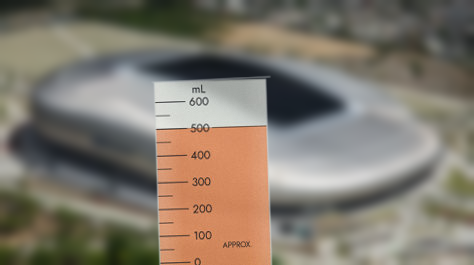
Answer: 500 mL
